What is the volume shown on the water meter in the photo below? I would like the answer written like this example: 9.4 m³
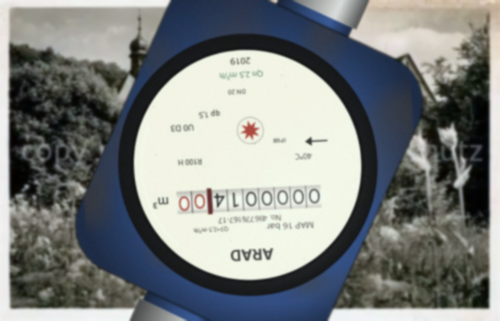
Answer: 14.00 m³
